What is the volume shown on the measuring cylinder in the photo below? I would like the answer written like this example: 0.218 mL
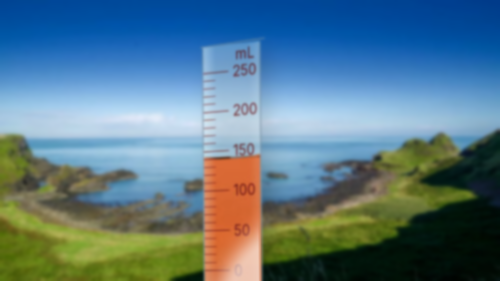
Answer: 140 mL
